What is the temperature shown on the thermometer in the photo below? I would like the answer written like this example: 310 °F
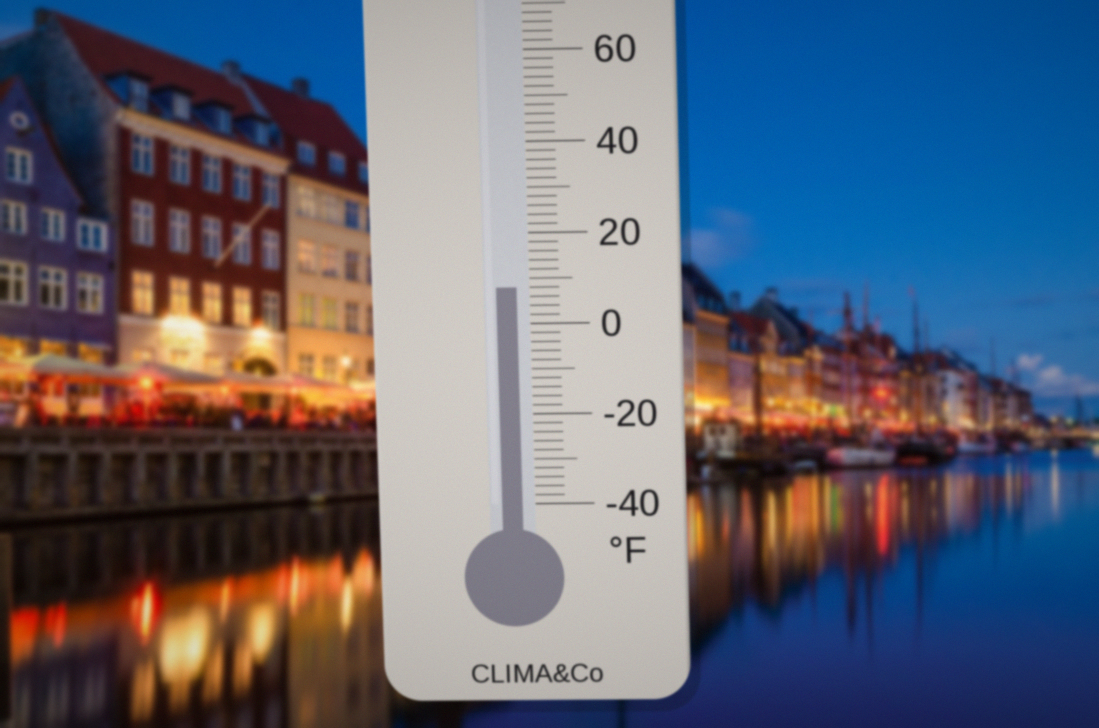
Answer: 8 °F
